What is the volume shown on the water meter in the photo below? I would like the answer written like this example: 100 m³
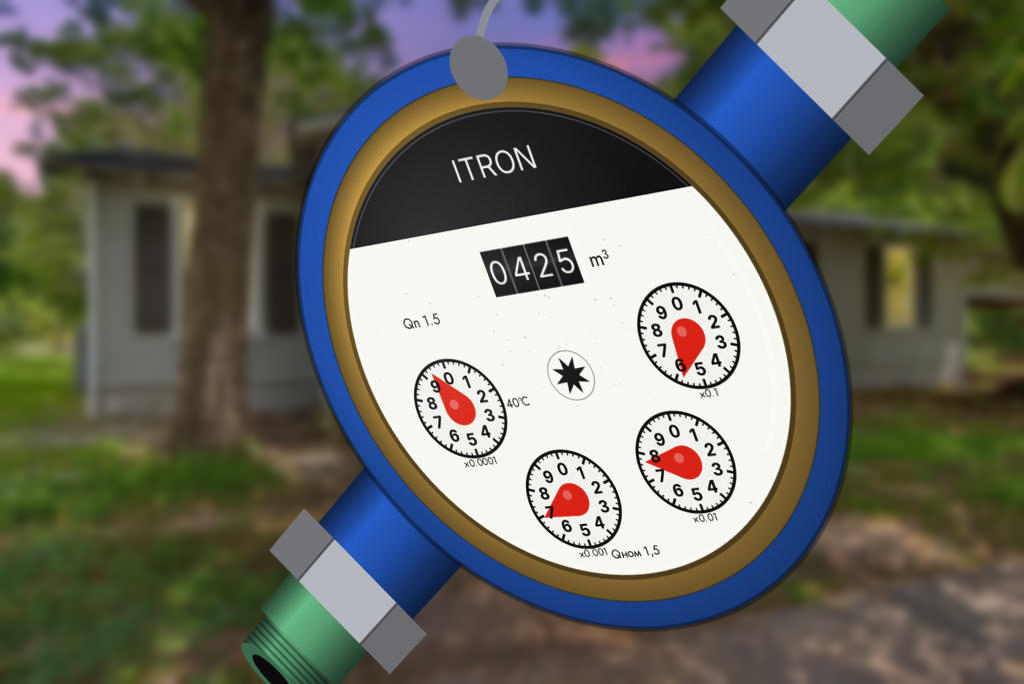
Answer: 425.5769 m³
